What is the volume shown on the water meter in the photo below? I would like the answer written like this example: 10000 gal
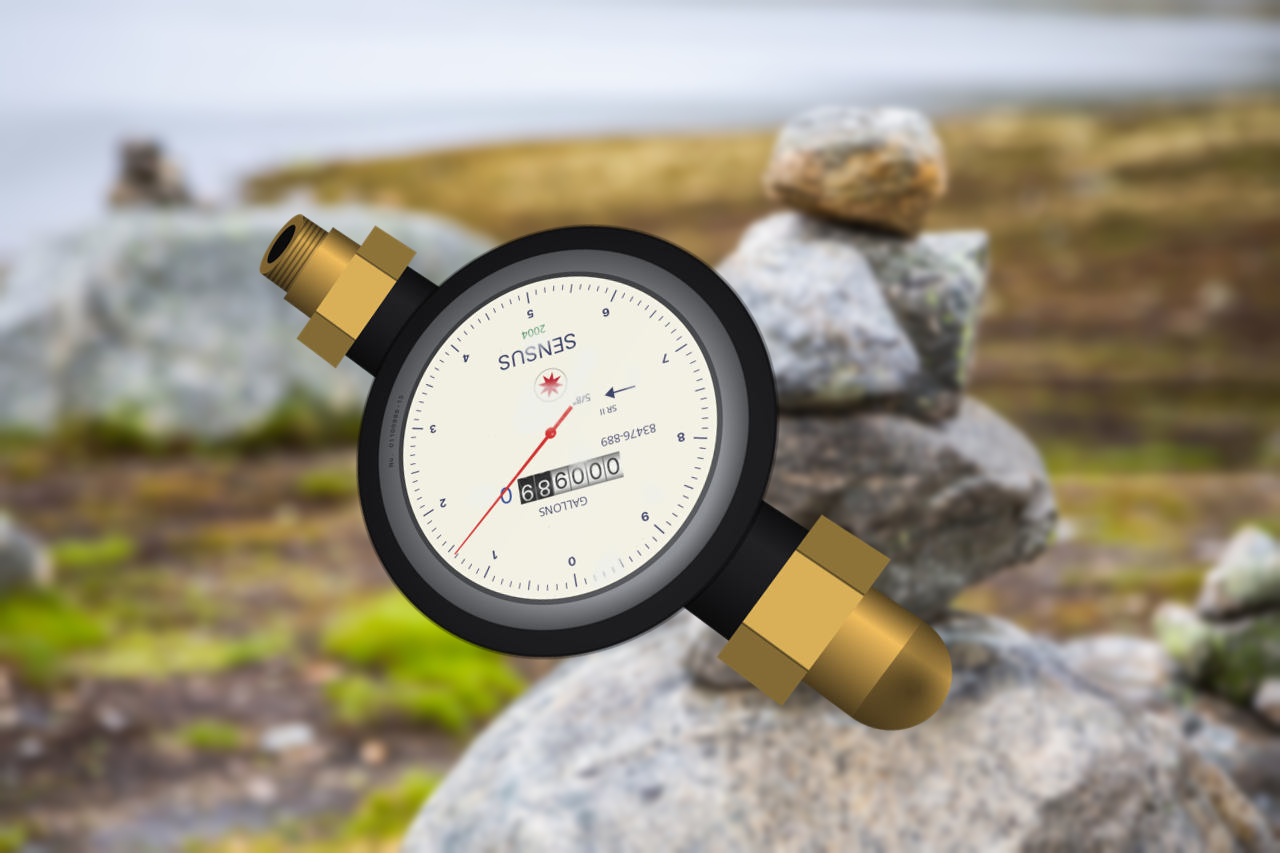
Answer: 9891.4 gal
